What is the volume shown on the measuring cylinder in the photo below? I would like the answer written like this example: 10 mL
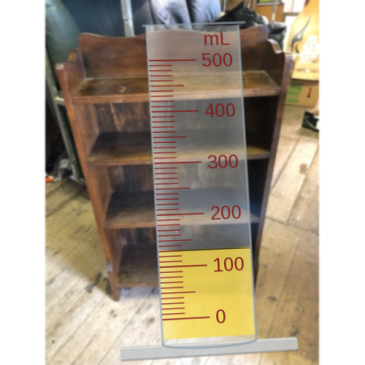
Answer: 130 mL
